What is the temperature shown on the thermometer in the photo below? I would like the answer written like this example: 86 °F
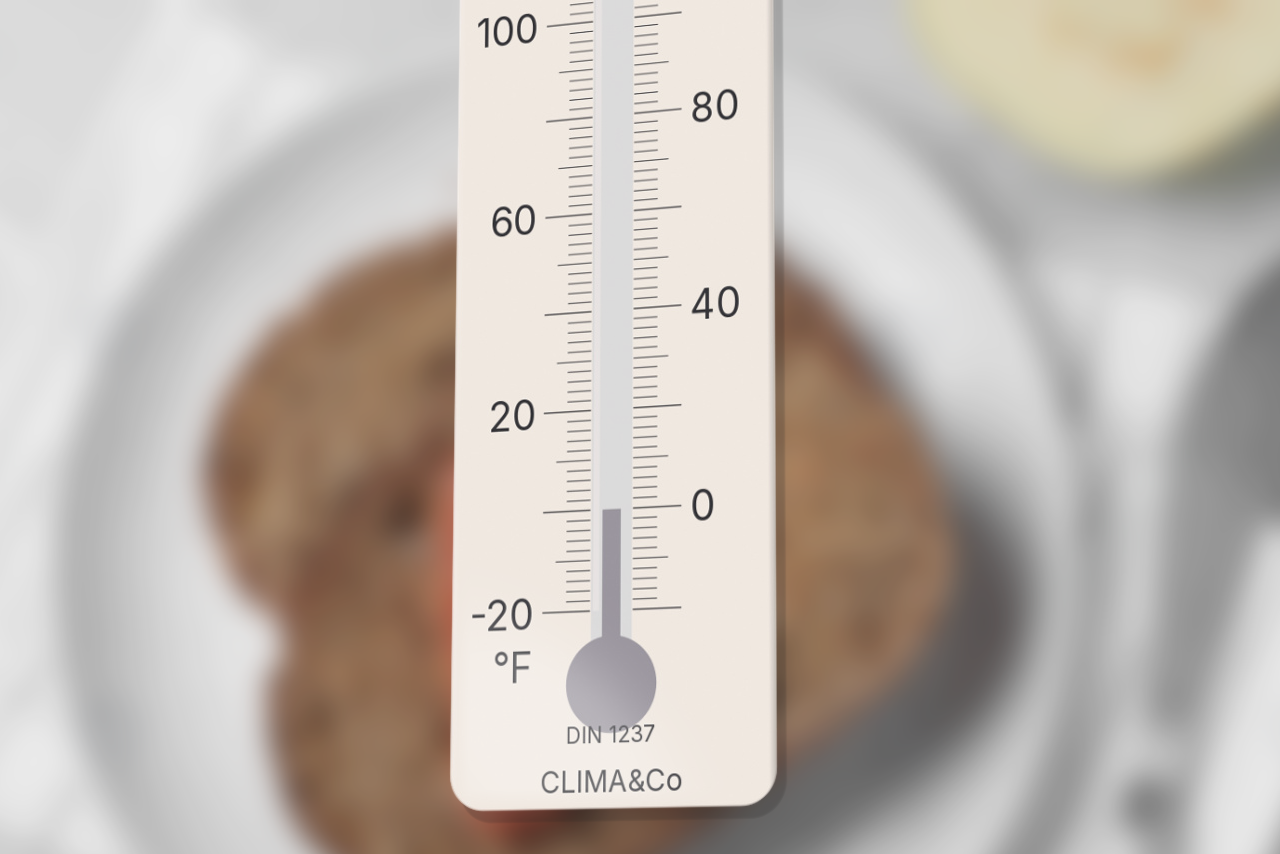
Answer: 0 °F
